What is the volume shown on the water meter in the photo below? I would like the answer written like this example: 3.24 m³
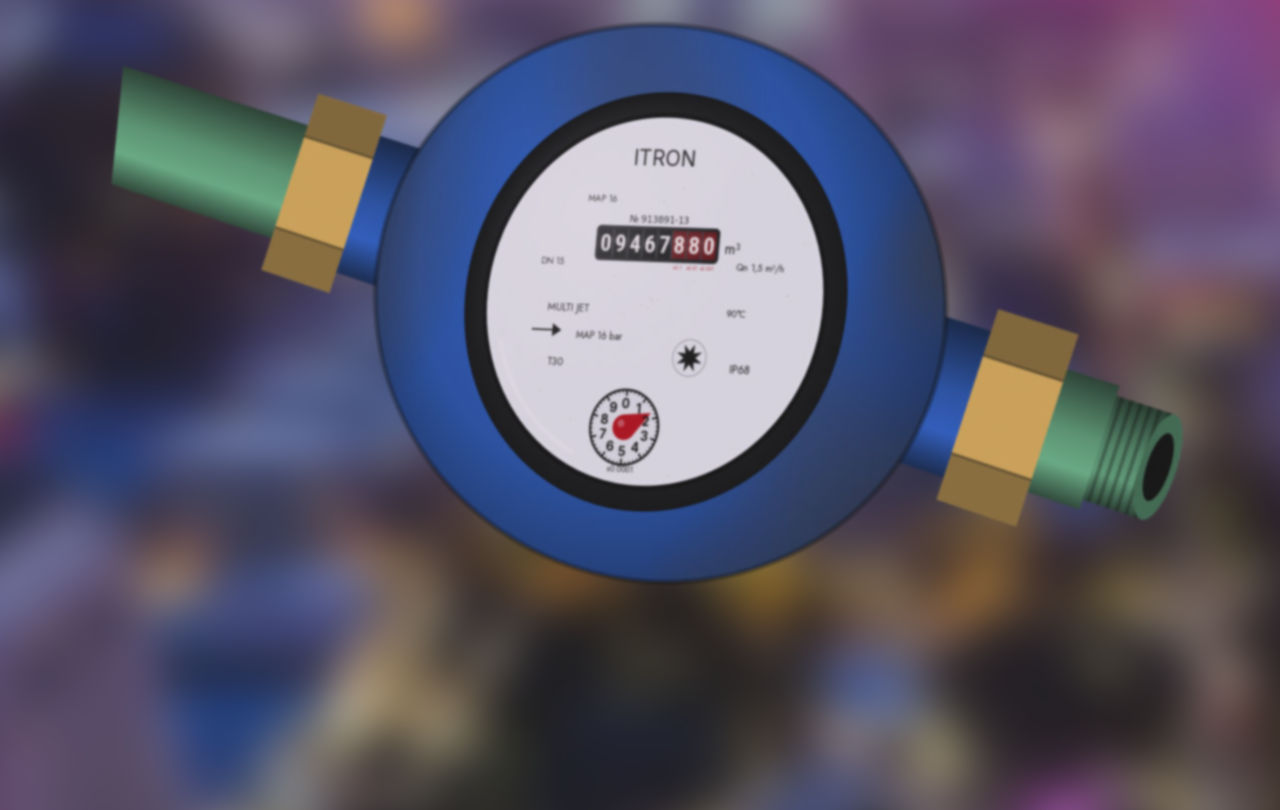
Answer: 9467.8801 m³
